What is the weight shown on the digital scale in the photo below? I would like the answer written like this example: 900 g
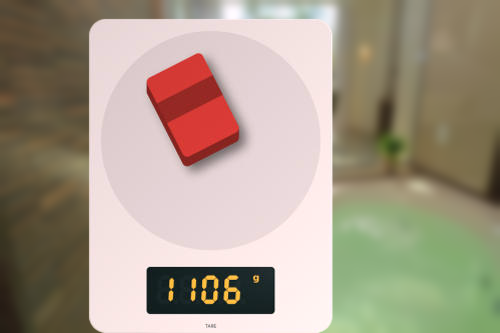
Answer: 1106 g
